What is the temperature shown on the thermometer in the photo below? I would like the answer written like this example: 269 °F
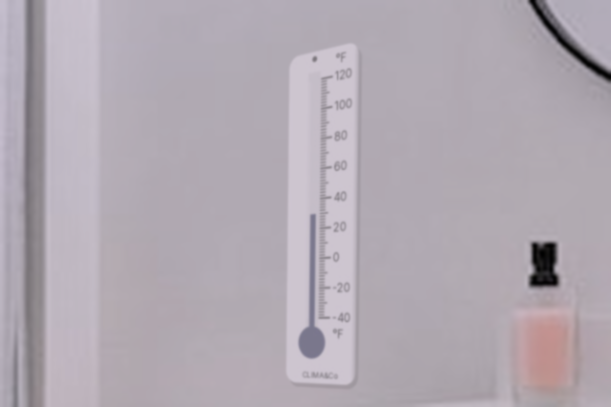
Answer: 30 °F
